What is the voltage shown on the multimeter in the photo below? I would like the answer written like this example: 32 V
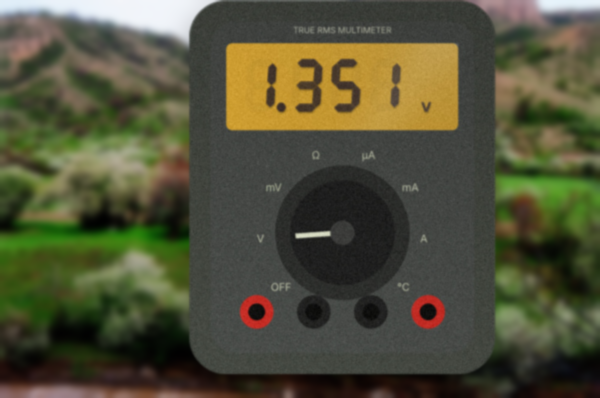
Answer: 1.351 V
